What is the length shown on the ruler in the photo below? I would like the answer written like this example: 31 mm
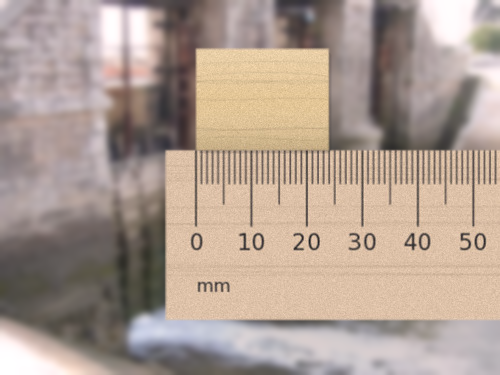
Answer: 24 mm
